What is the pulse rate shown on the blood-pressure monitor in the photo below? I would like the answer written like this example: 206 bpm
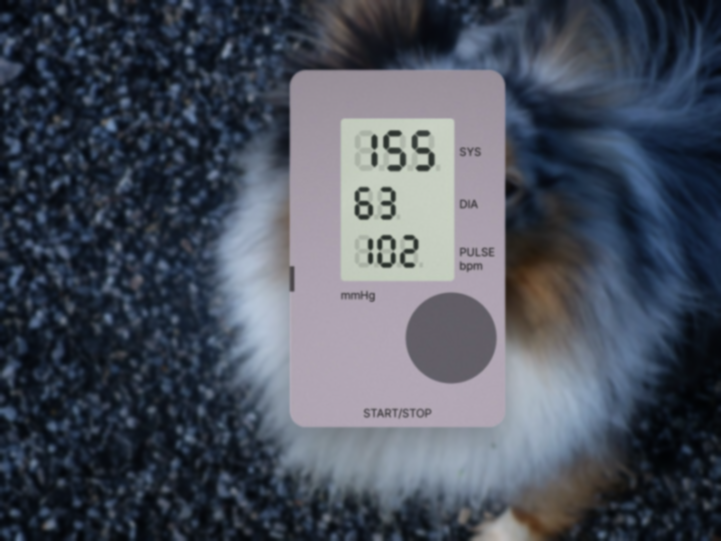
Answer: 102 bpm
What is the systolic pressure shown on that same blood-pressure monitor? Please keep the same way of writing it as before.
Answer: 155 mmHg
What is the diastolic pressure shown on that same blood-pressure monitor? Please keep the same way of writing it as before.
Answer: 63 mmHg
